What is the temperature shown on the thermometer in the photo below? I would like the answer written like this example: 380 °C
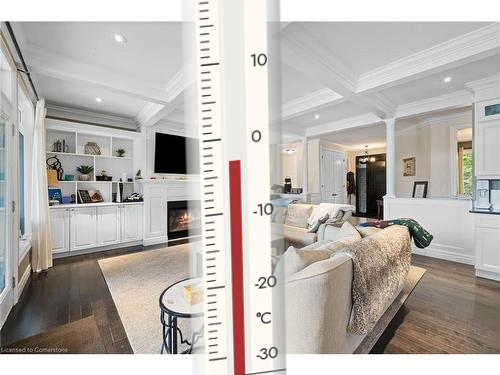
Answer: -3 °C
